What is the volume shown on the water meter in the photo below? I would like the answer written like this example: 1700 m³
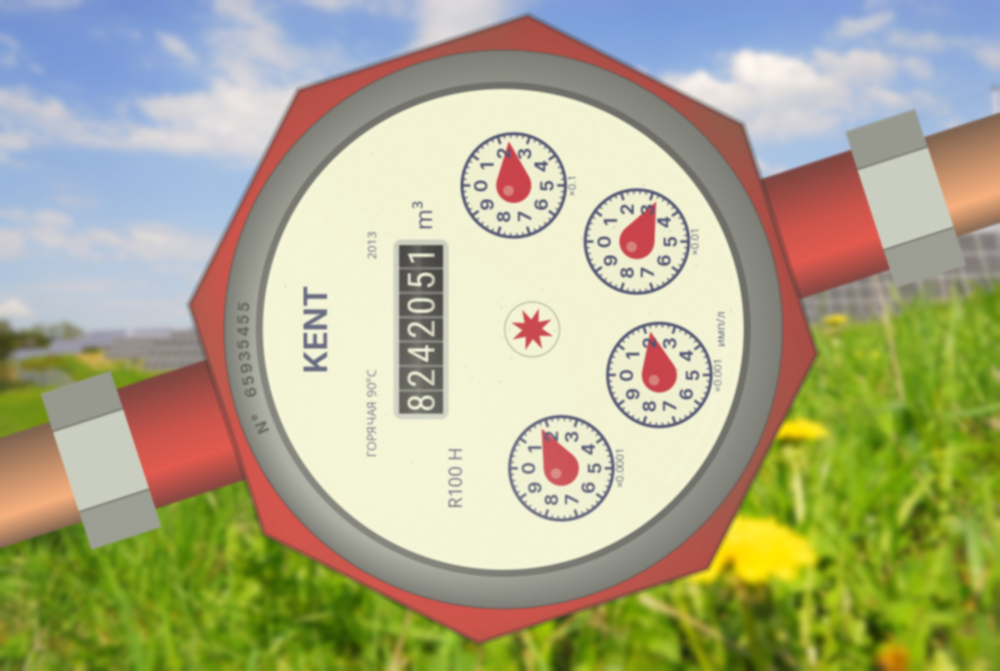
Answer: 8242051.2321 m³
